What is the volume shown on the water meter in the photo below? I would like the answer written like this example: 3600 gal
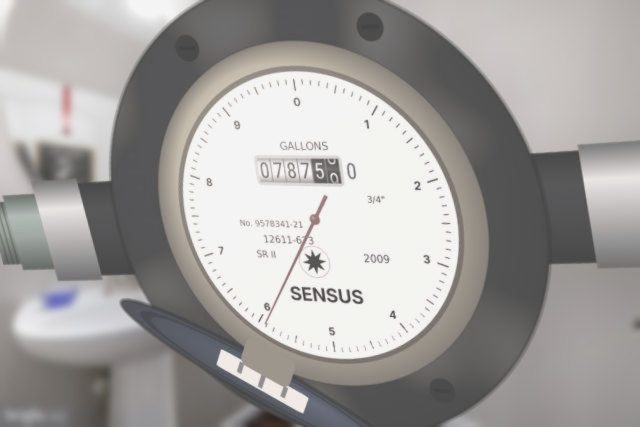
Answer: 787585.9 gal
